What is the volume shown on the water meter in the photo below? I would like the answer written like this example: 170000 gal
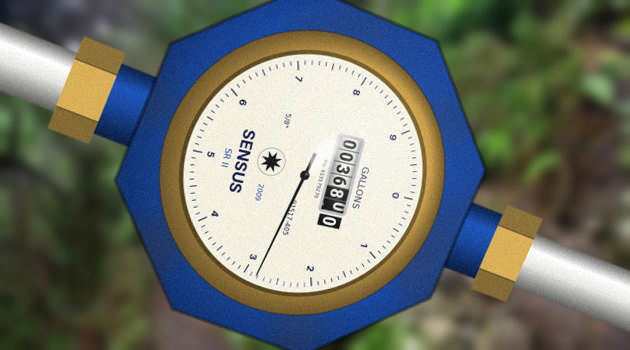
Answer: 36802.8 gal
